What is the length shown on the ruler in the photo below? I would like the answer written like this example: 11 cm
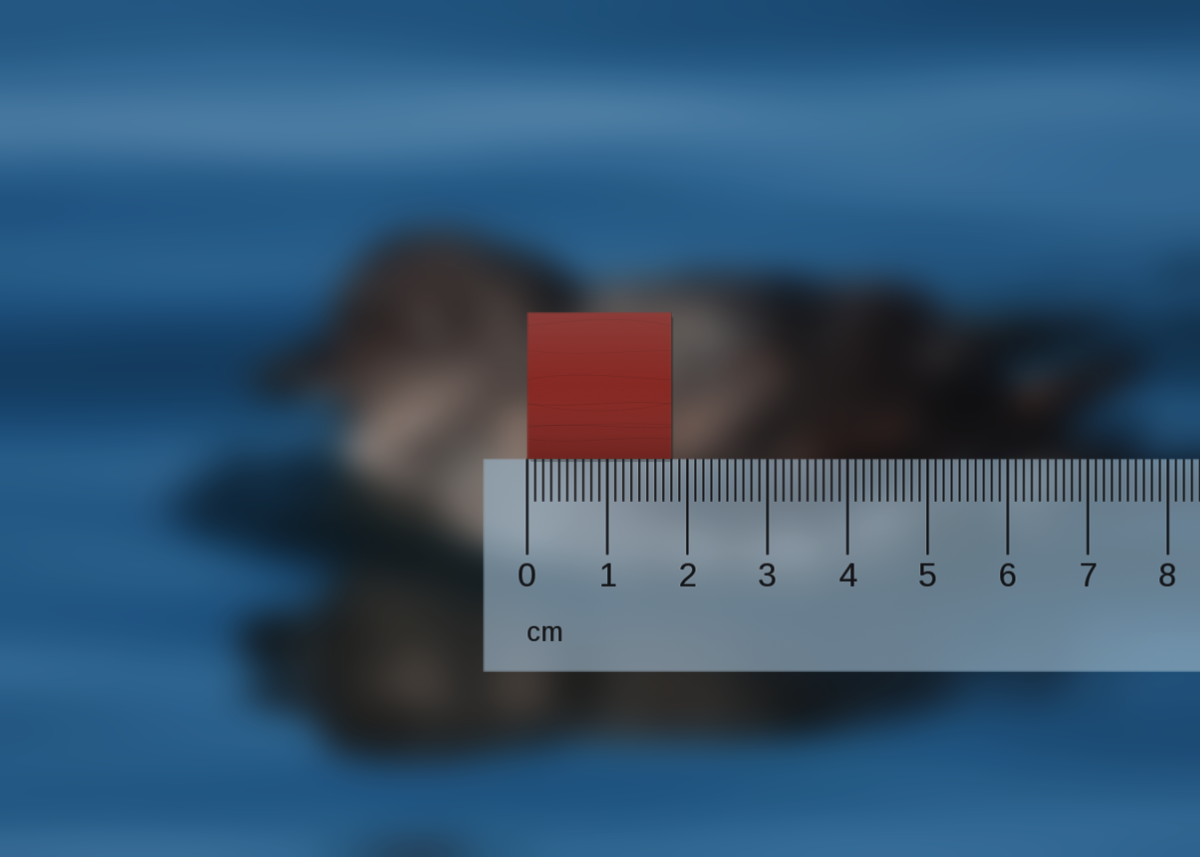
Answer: 1.8 cm
